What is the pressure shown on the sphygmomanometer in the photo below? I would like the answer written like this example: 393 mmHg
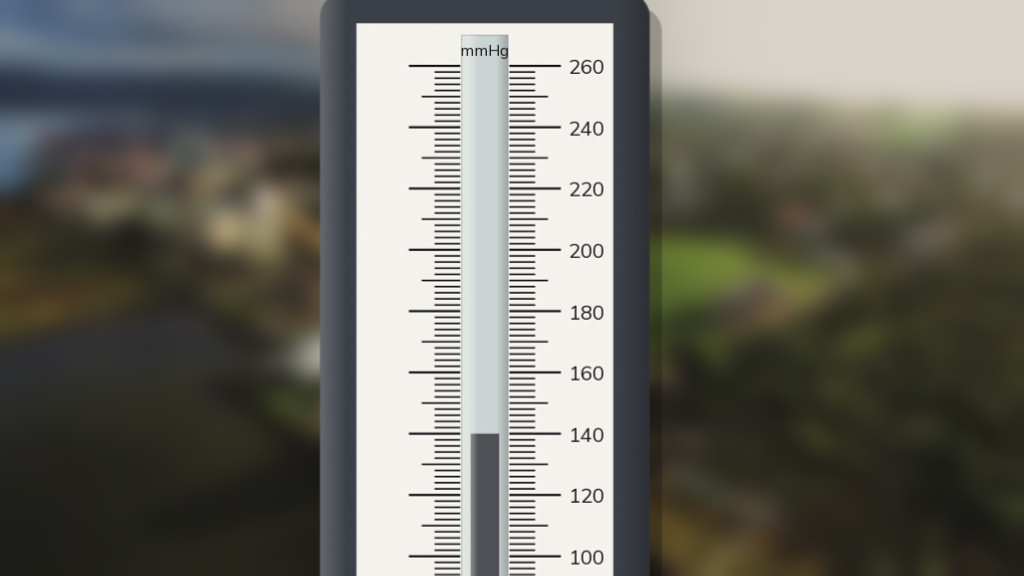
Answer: 140 mmHg
